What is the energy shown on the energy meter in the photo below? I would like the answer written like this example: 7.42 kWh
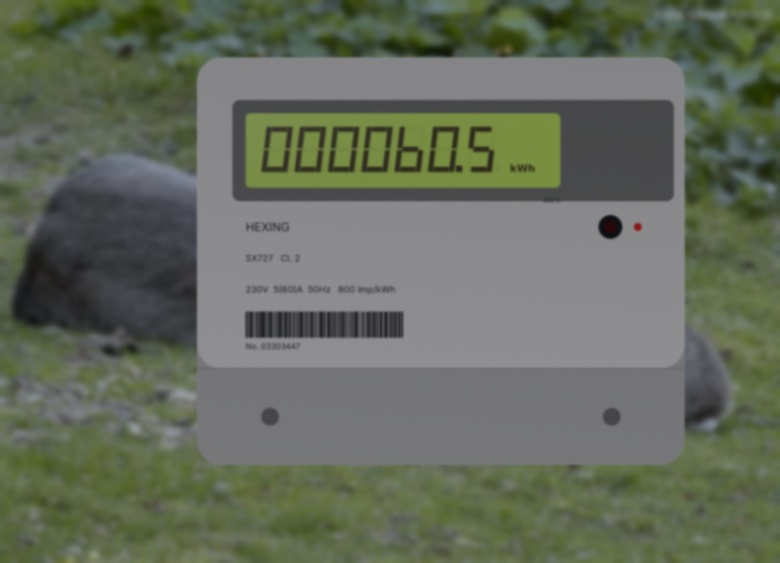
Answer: 60.5 kWh
